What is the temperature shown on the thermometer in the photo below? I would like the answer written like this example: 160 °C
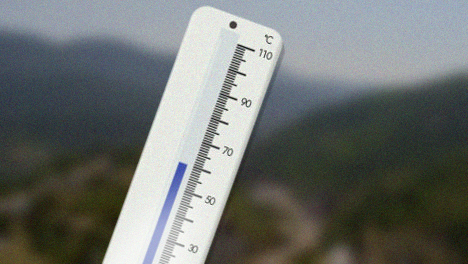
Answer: 60 °C
